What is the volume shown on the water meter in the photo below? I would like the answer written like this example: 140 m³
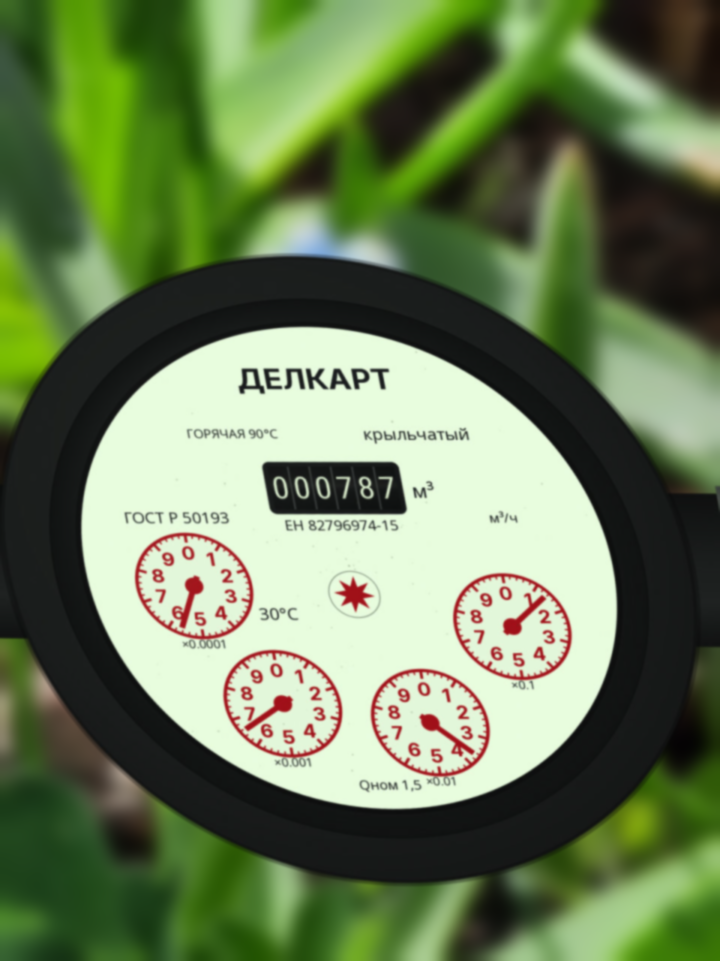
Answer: 787.1365 m³
